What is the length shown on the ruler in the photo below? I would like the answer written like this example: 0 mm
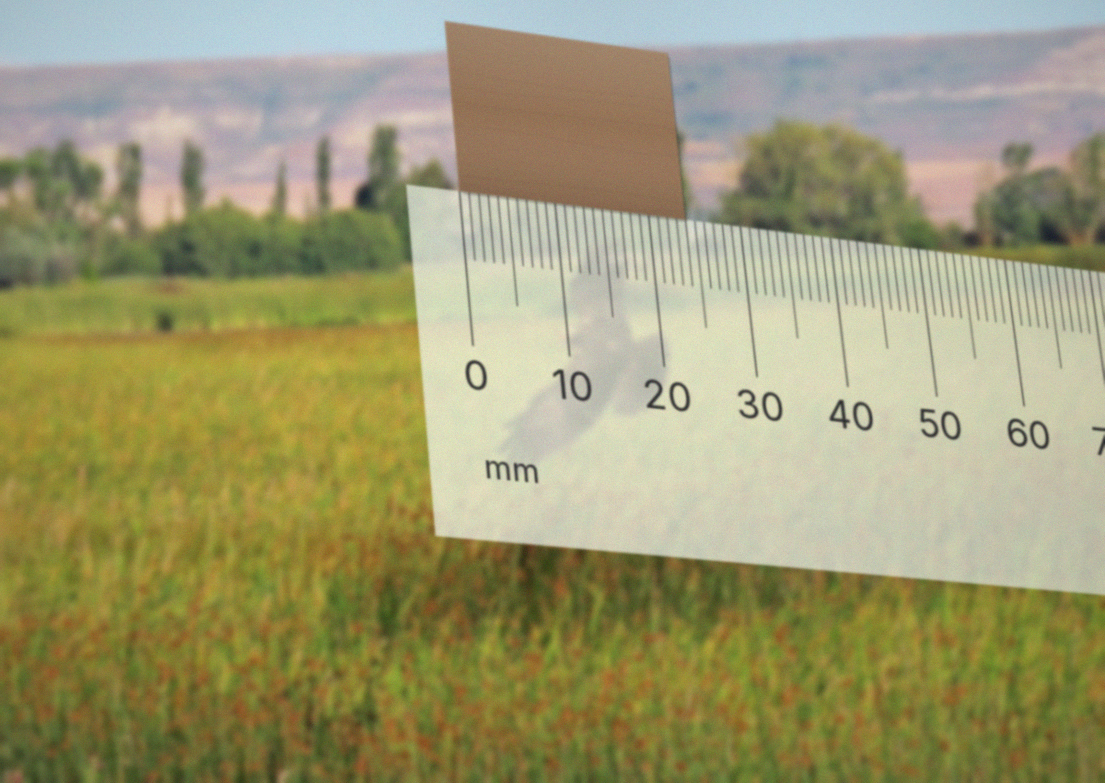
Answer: 24 mm
